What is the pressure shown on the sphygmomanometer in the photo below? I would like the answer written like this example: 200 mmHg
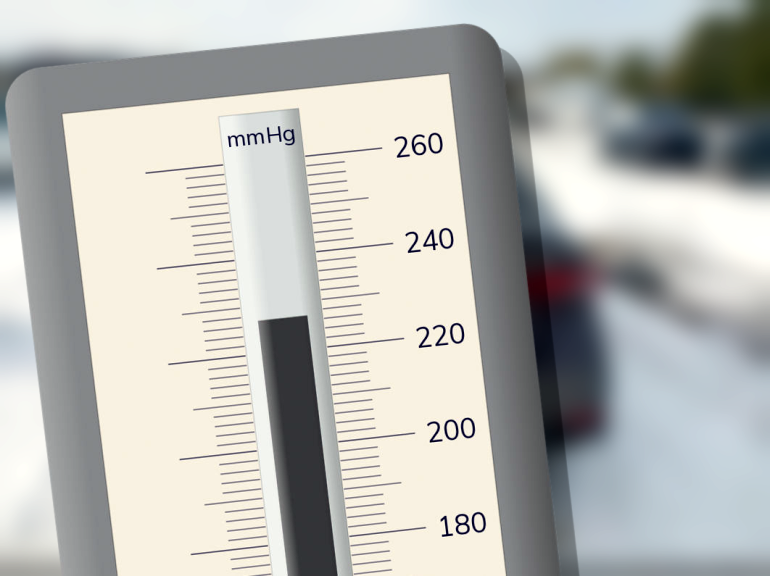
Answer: 227 mmHg
